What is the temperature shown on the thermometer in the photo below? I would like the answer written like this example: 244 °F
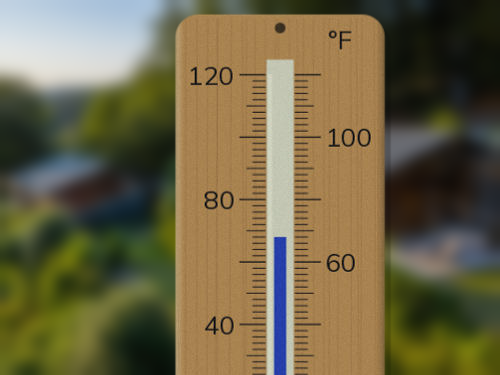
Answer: 68 °F
